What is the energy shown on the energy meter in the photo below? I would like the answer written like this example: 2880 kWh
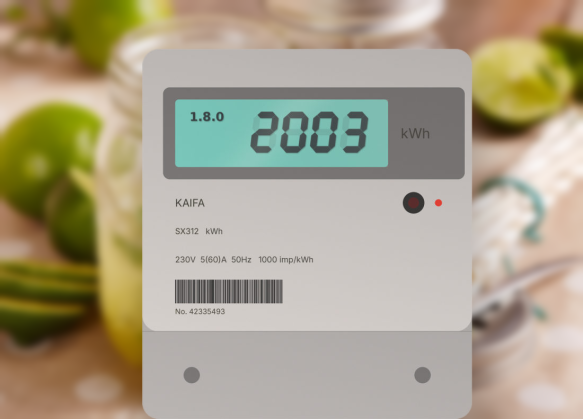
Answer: 2003 kWh
